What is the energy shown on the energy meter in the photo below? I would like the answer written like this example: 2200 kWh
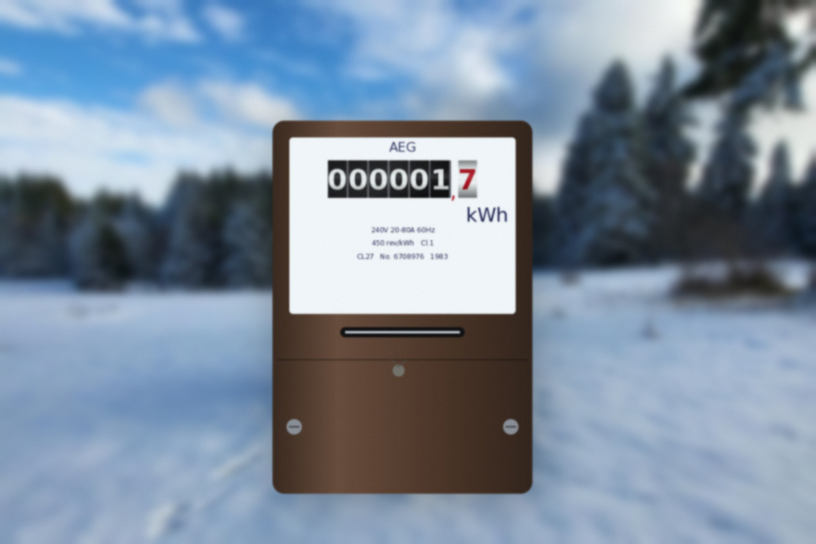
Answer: 1.7 kWh
